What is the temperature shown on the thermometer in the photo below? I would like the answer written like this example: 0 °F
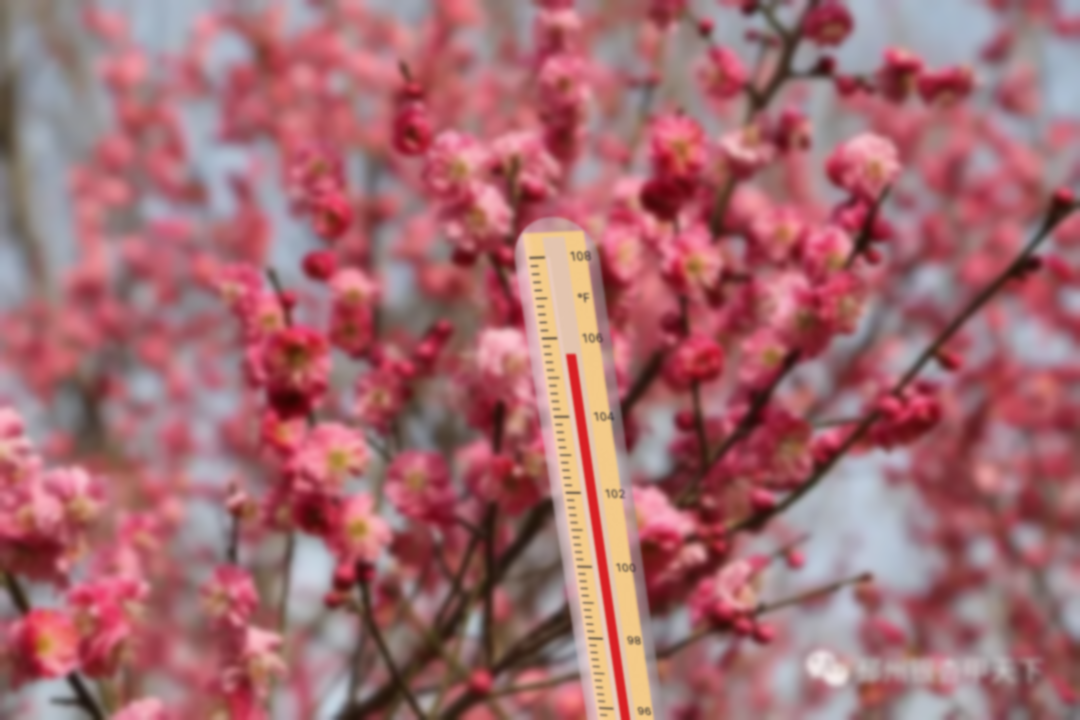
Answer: 105.6 °F
